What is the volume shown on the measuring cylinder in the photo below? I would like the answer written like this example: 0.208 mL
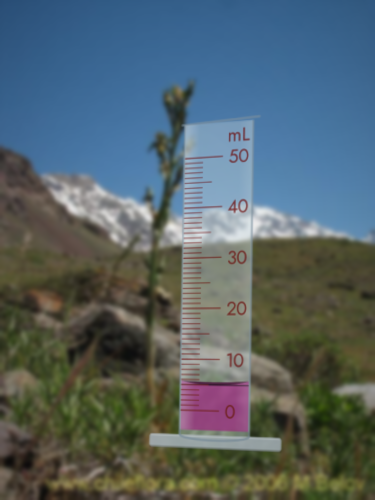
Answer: 5 mL
